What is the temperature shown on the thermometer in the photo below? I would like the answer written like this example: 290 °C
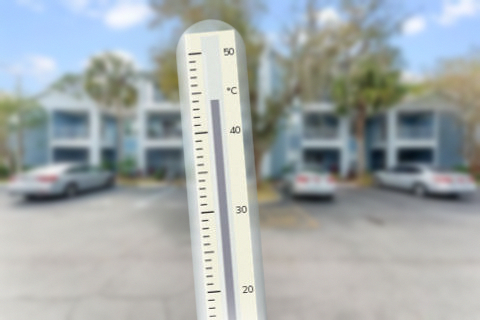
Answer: 44 °C
